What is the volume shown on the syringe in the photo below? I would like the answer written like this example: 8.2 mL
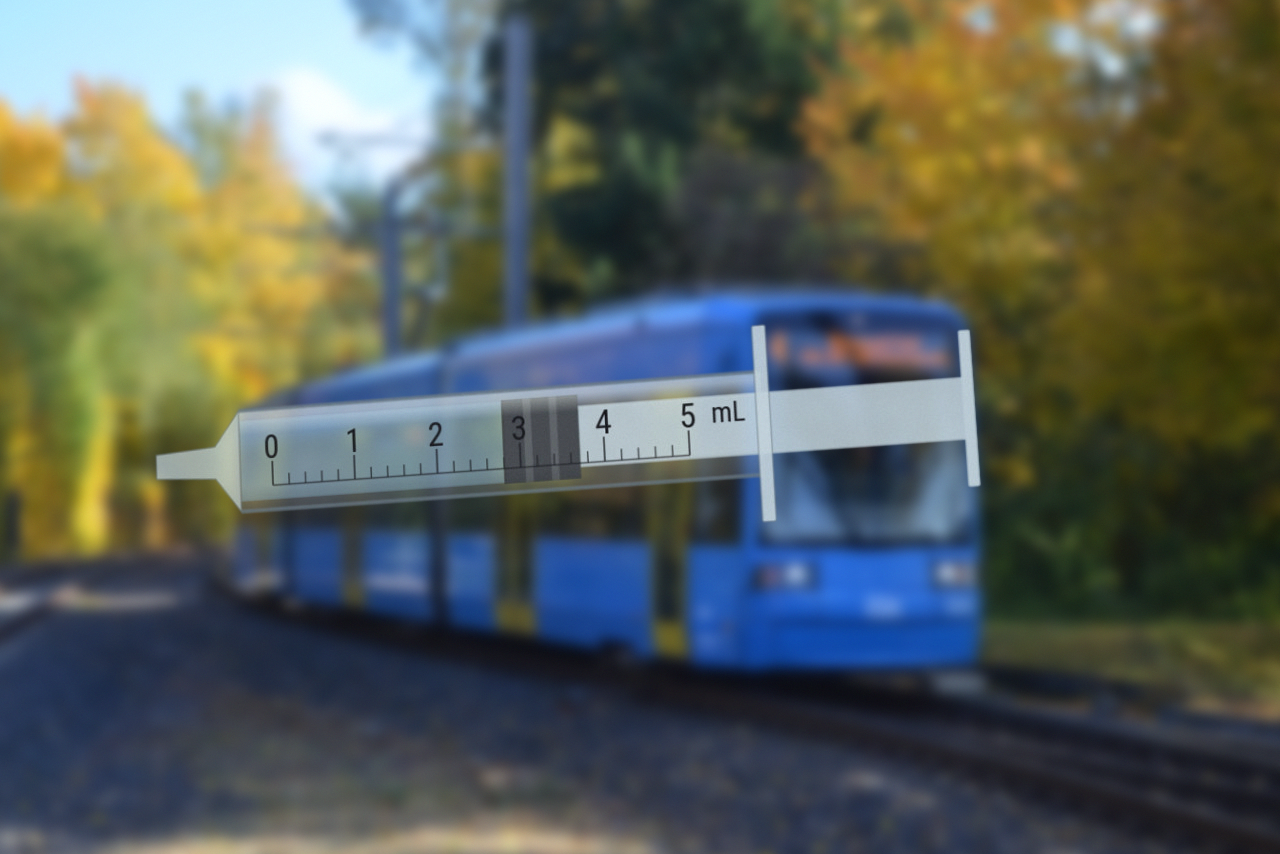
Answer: 2.8 mL
